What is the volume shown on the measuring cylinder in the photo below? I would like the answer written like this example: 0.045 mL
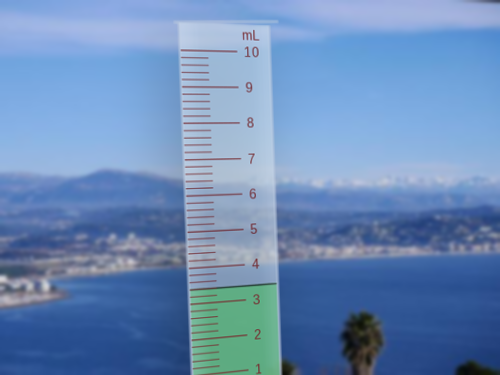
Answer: 3.4 mL
